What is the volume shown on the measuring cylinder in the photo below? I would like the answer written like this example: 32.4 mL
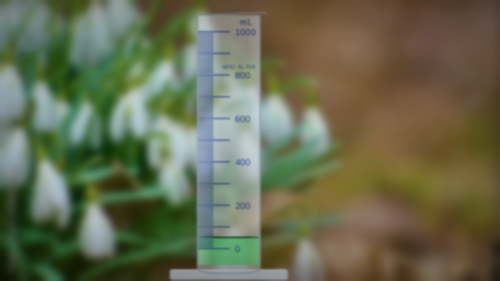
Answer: 50 mL
